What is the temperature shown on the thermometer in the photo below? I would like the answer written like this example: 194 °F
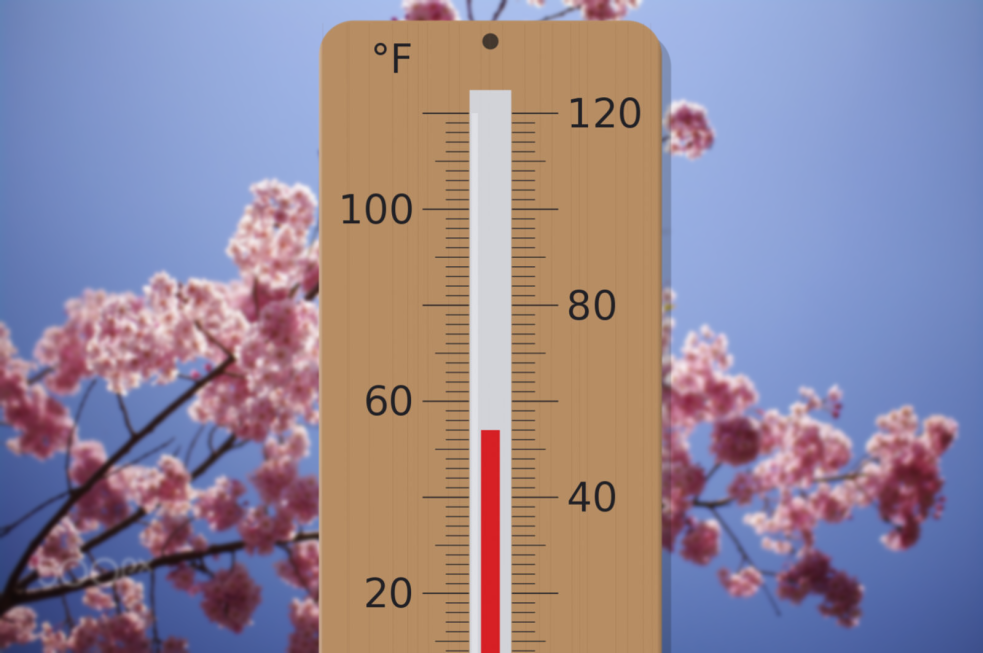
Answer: 54 °F
